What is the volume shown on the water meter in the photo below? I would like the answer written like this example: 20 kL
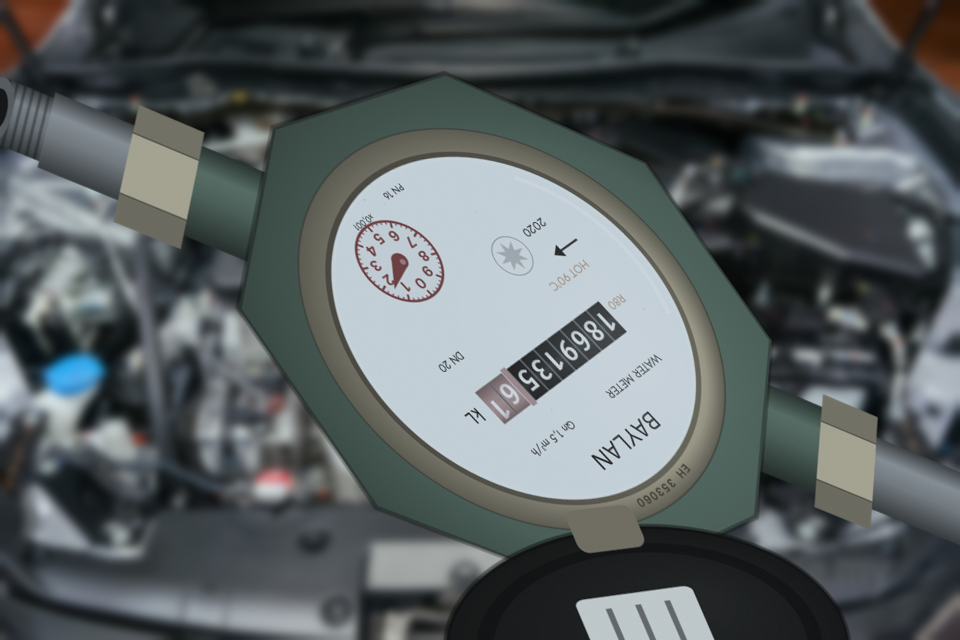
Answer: 1869135.611 kL
